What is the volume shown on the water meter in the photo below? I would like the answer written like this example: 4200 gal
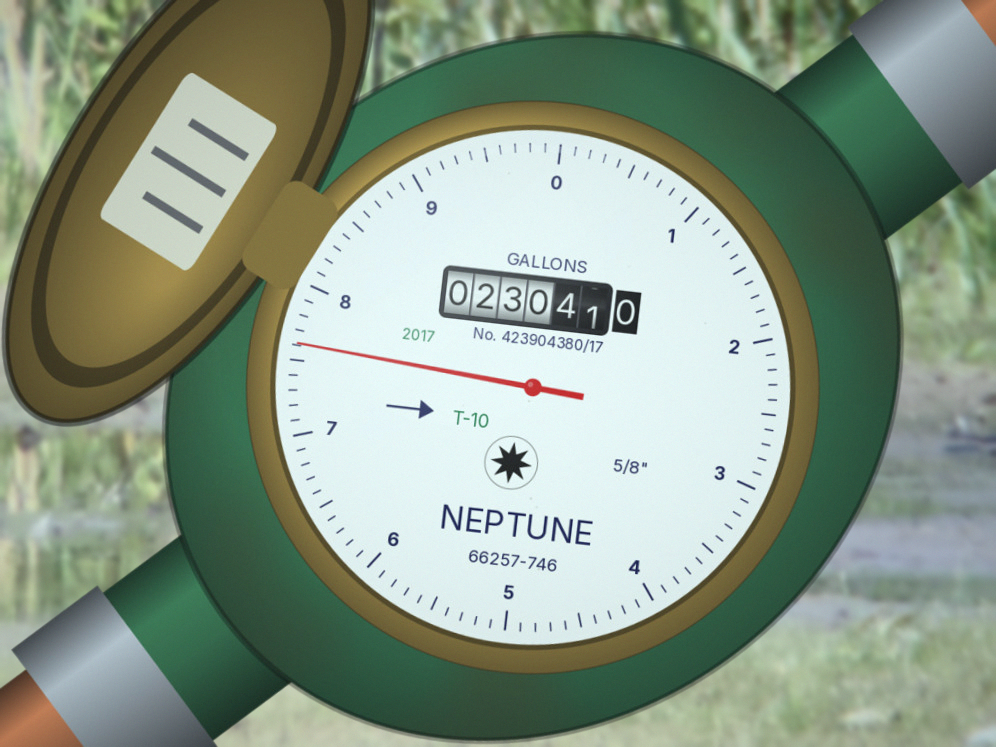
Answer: 230407.6 gal
